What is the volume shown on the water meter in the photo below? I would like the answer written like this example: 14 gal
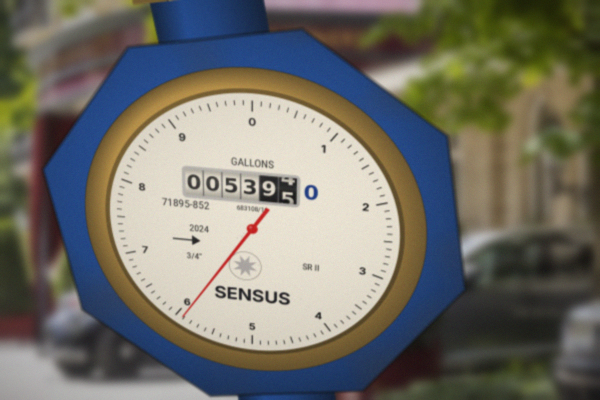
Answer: 53945.9 gal
